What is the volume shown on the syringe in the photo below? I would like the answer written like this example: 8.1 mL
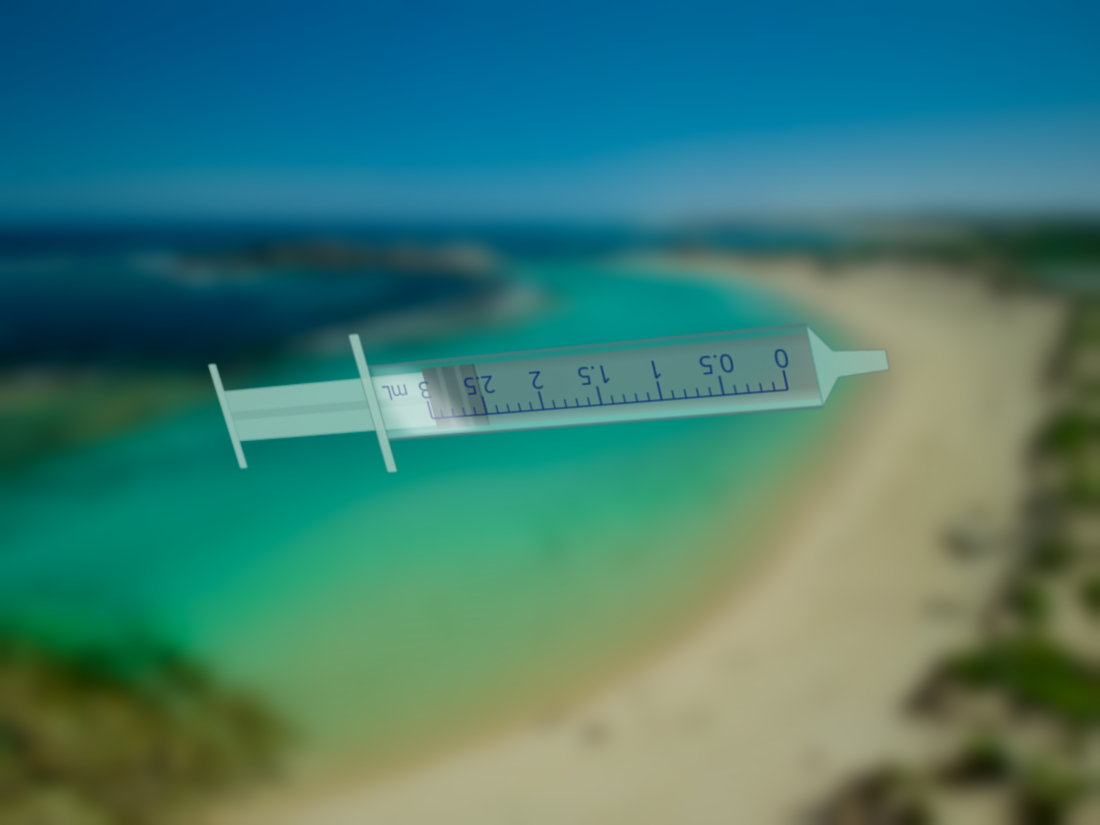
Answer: 2.5 mL
